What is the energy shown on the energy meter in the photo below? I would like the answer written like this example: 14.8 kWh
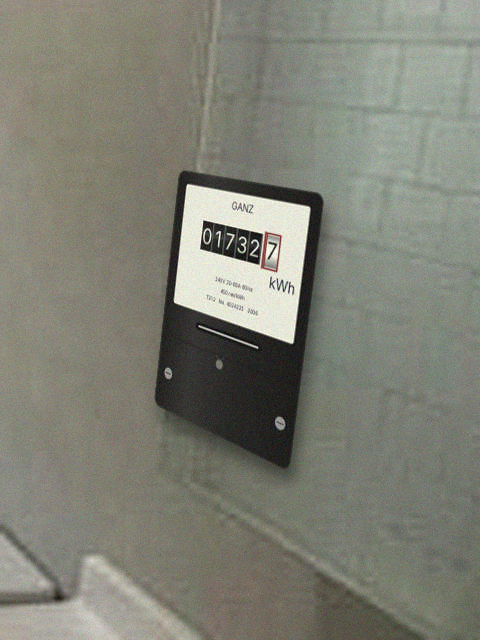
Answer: 1732.7 kWh
